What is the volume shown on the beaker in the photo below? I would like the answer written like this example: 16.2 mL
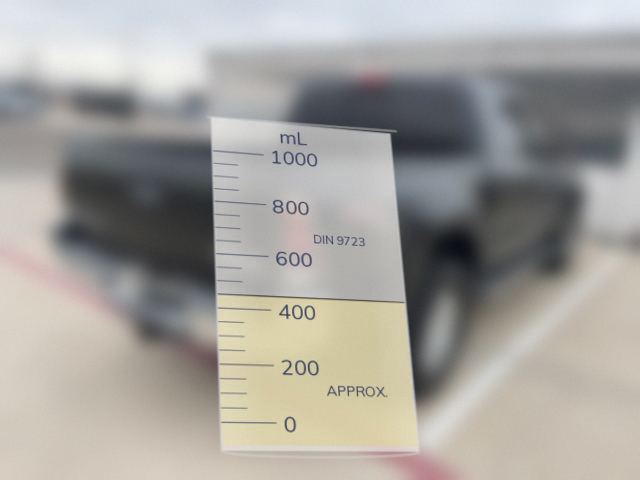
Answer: 450 mL
